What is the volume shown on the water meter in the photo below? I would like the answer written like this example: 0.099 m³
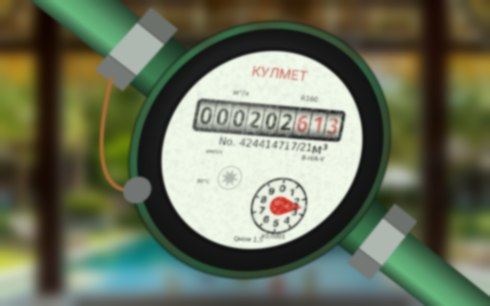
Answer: 202.6132 m³
